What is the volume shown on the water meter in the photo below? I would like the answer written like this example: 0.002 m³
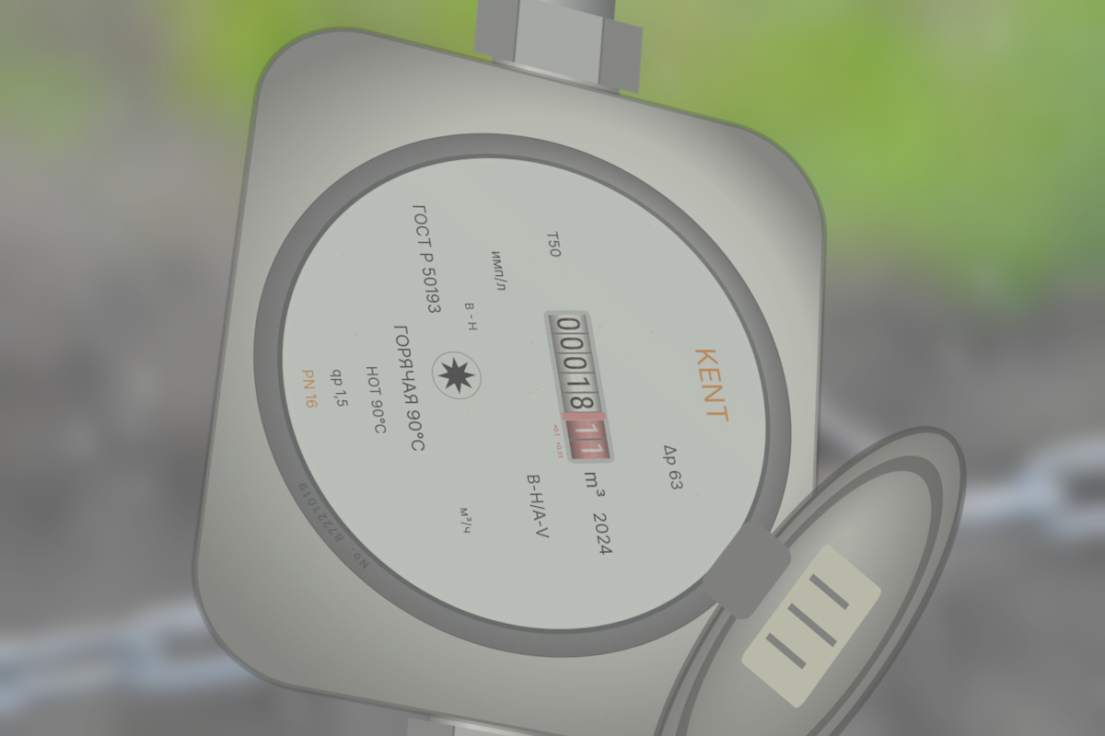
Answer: 18.11 m³
